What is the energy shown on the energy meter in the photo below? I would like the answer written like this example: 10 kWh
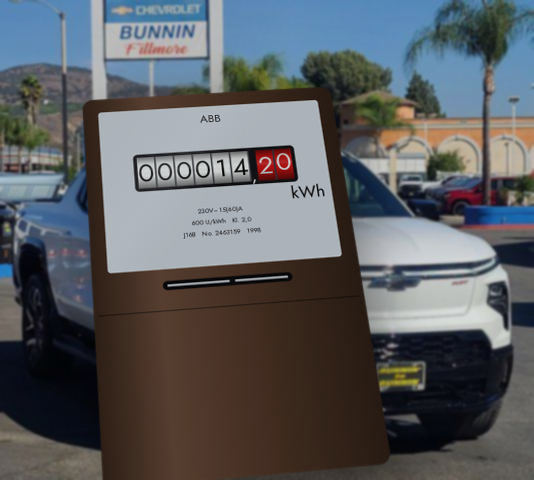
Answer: 14.20 kWh
